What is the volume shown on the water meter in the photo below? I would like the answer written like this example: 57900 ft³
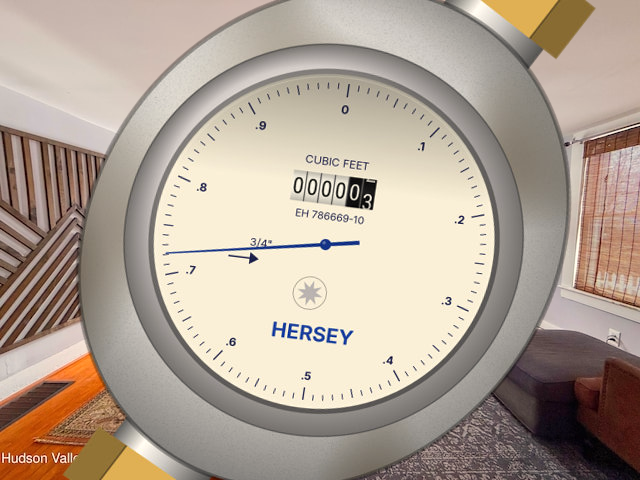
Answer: 2.72 ft³
